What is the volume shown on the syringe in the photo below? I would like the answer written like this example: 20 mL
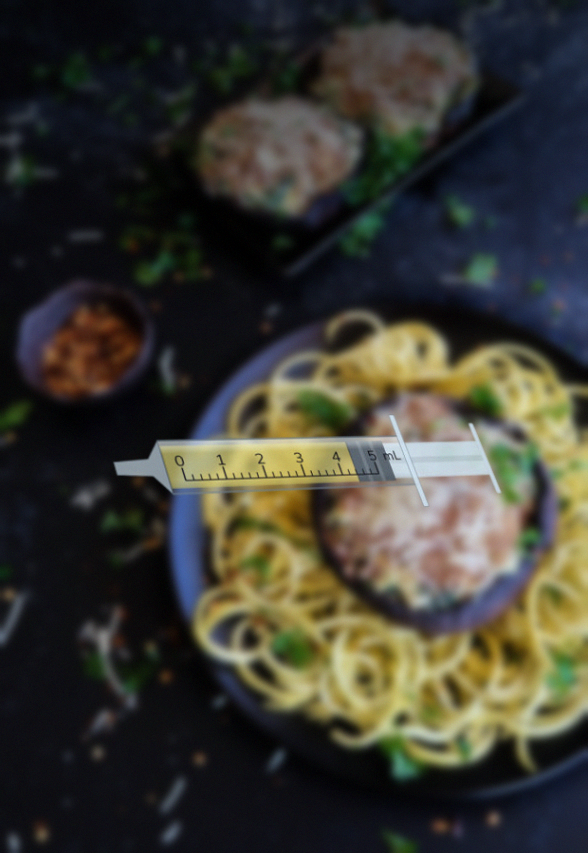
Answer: 4.4 mL
